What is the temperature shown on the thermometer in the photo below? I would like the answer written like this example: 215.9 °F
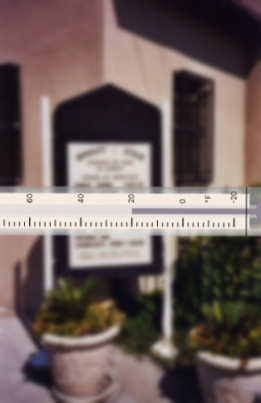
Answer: 20 °F
